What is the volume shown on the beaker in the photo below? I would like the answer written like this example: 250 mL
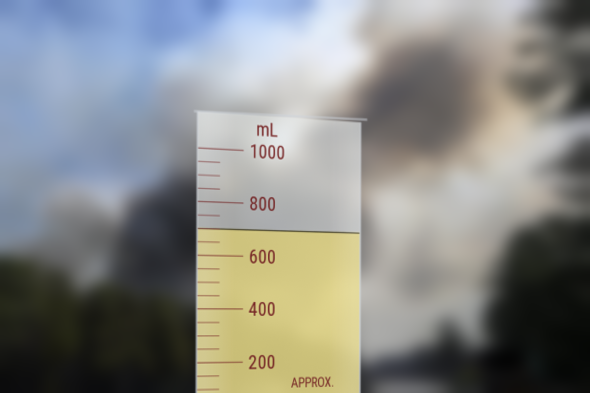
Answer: 700 mL
